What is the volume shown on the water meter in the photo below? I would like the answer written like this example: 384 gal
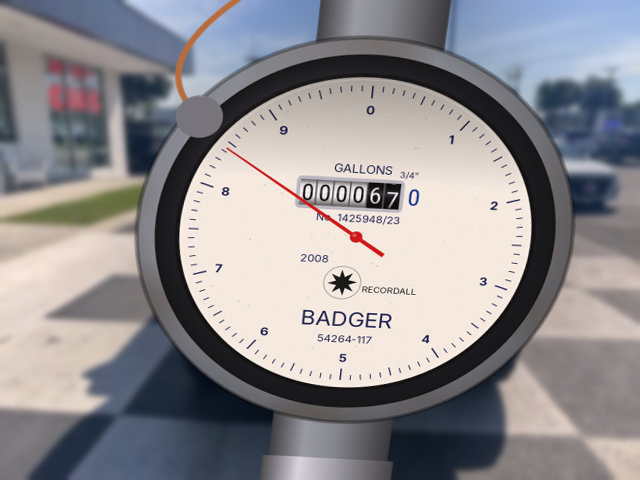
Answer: 668.4 gal
